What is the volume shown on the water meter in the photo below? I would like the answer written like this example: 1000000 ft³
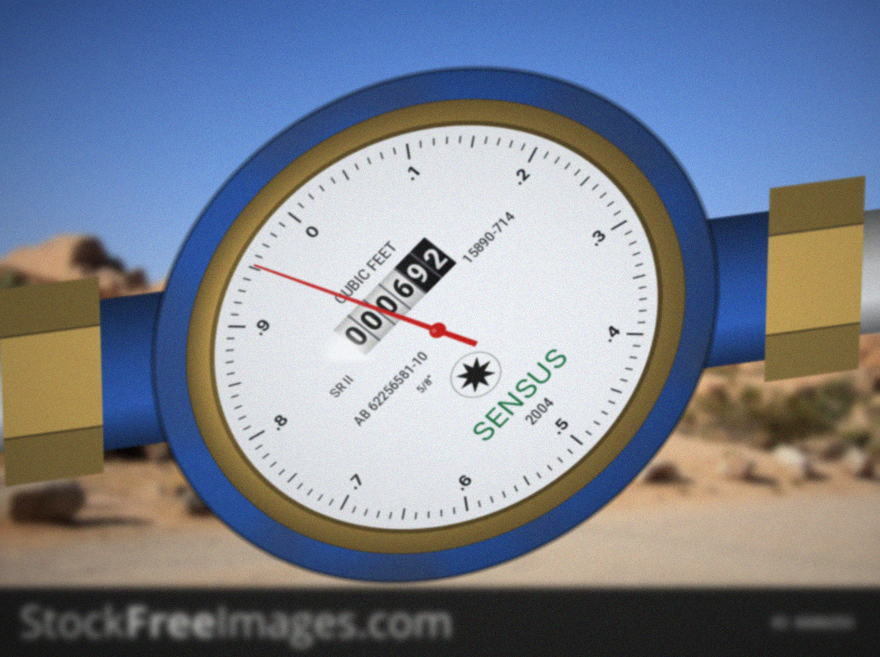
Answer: 691.95 ft³
